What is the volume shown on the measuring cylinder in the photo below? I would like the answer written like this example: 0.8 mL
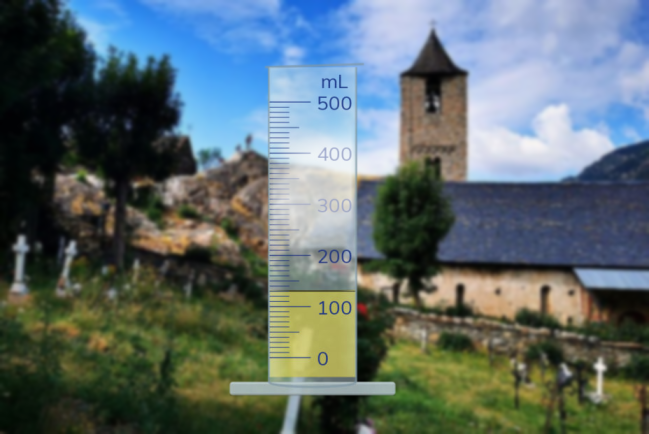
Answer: 130 mL
